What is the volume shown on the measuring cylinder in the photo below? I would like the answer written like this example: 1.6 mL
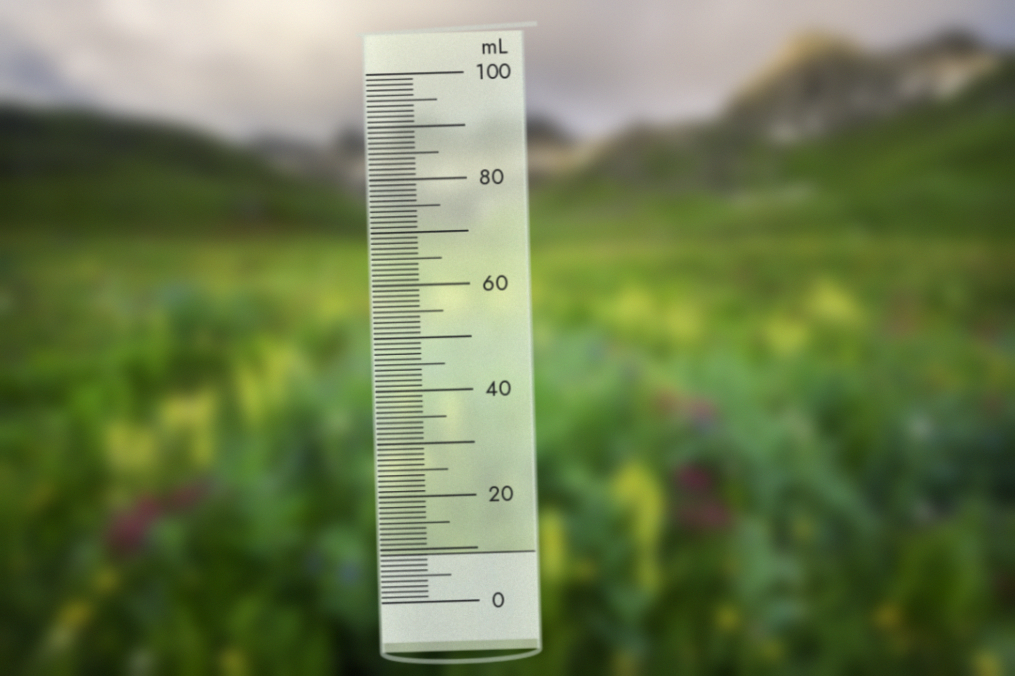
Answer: 9 mL
